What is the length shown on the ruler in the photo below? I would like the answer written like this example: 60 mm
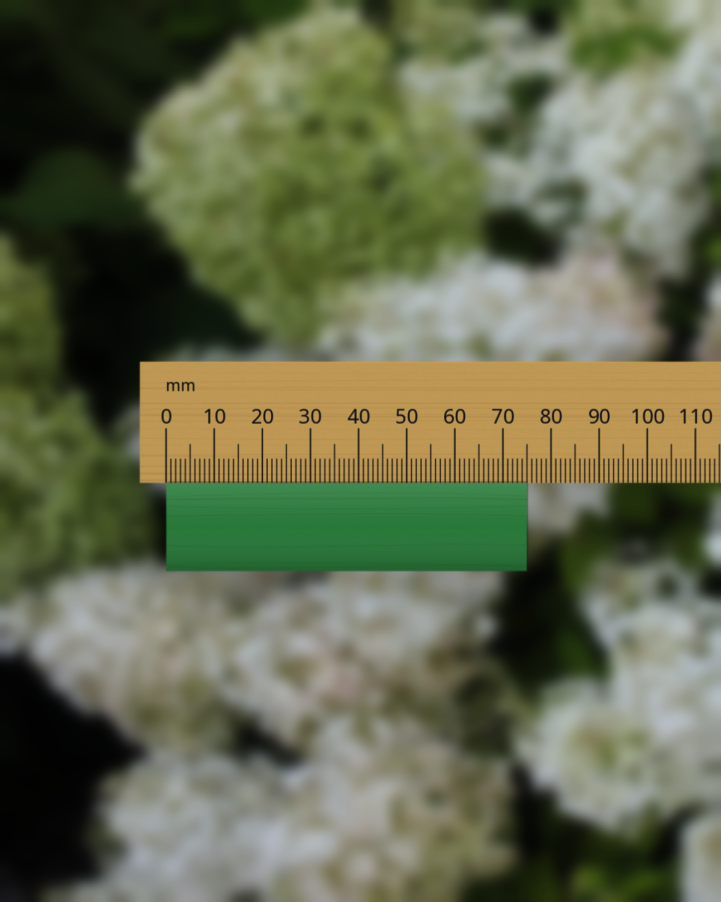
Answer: 75 mm
